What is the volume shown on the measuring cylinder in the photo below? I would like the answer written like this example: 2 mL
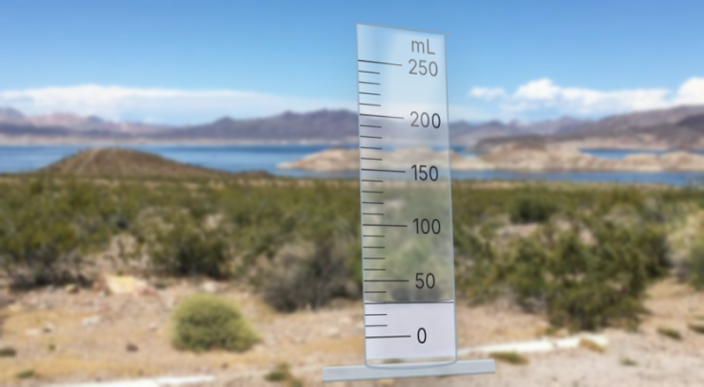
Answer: 30 mL
